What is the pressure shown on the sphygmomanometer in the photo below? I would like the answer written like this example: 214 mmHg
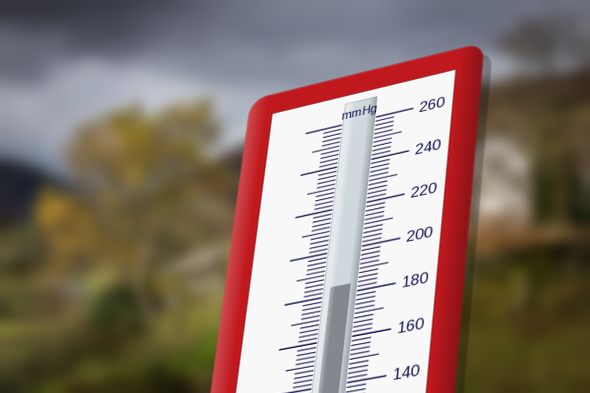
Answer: 184 mmHg
